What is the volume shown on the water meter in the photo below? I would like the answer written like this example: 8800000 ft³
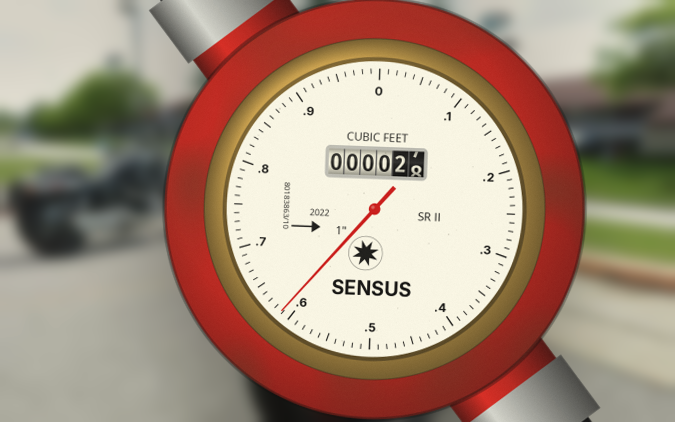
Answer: 27.61 ft³
